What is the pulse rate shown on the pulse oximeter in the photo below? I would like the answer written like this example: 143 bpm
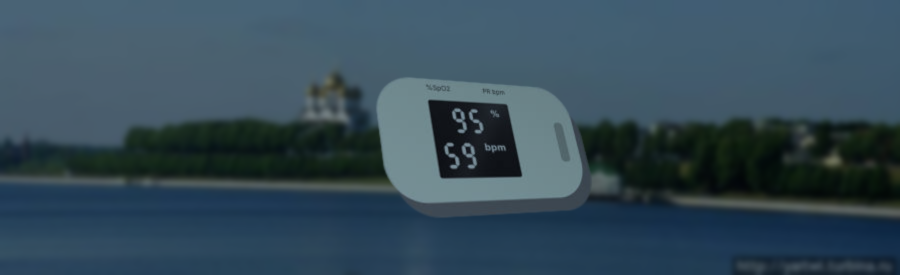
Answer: 59 bpm
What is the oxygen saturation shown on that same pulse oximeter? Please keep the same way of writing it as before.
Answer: 95 %
